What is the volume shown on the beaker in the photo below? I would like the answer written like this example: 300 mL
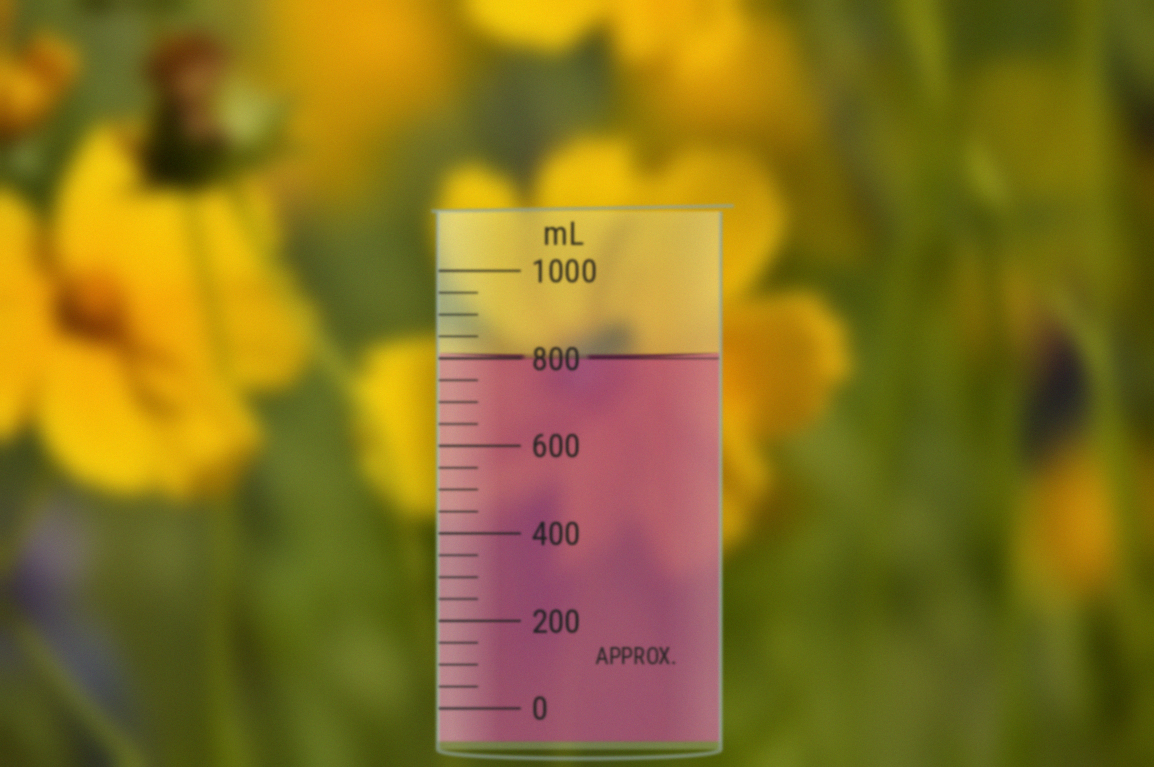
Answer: 800 mL
